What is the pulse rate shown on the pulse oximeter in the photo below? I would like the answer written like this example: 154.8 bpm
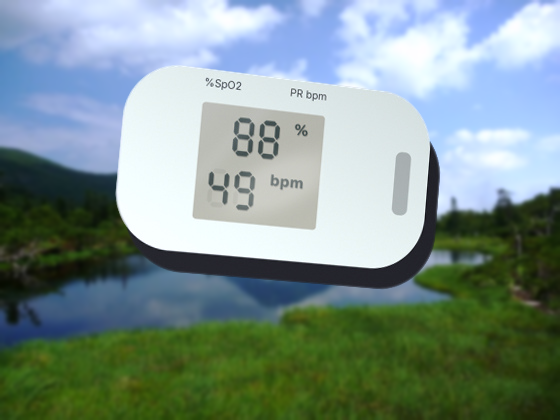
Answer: 49 bpm
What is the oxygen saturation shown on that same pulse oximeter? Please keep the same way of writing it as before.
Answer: 88 %
